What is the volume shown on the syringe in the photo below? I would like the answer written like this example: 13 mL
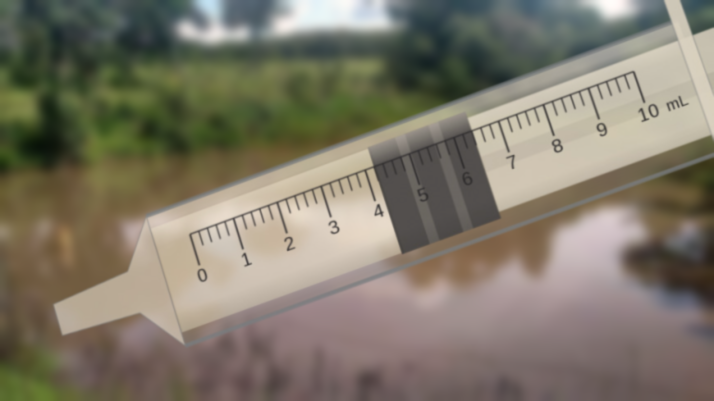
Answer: 4.2 mL
